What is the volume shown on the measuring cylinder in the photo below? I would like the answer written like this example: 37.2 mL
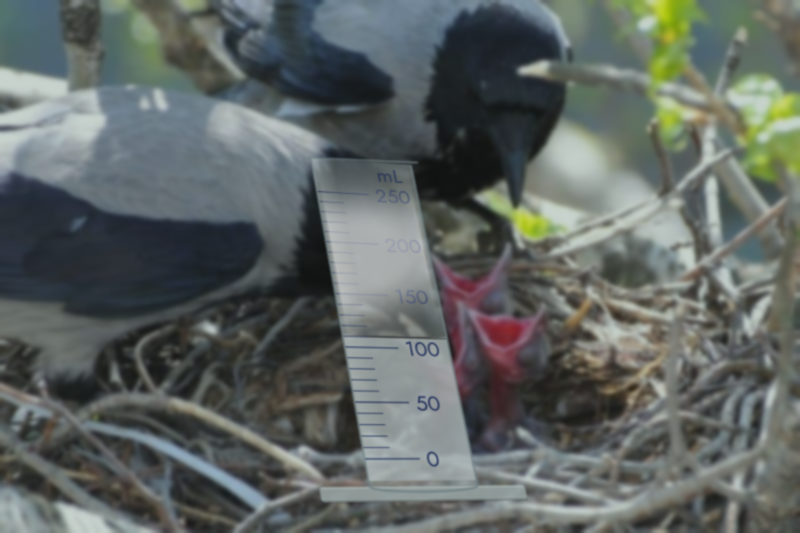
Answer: 110 mL
